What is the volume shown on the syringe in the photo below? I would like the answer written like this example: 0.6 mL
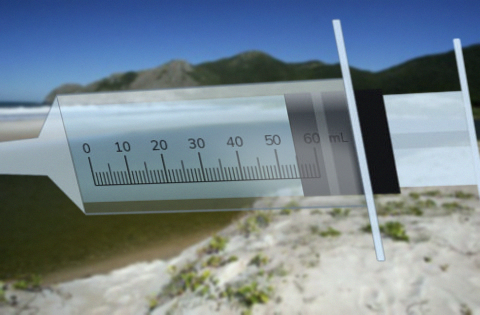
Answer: 55 mL
